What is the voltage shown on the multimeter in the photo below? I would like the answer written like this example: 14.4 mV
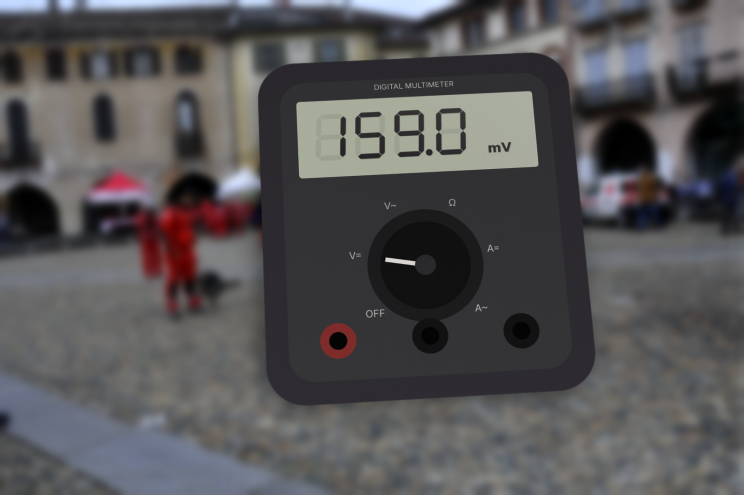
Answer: 159.0 mV
